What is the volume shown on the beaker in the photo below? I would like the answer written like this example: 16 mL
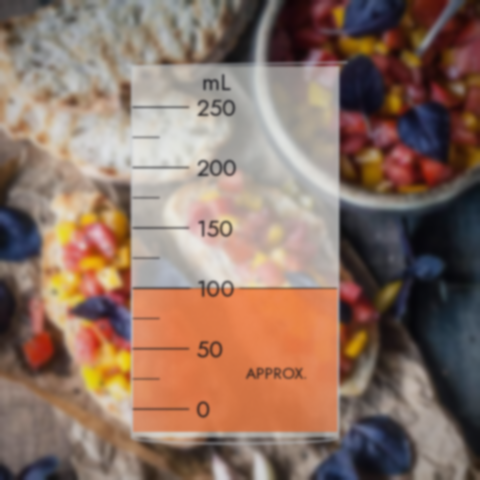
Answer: 100 mL
